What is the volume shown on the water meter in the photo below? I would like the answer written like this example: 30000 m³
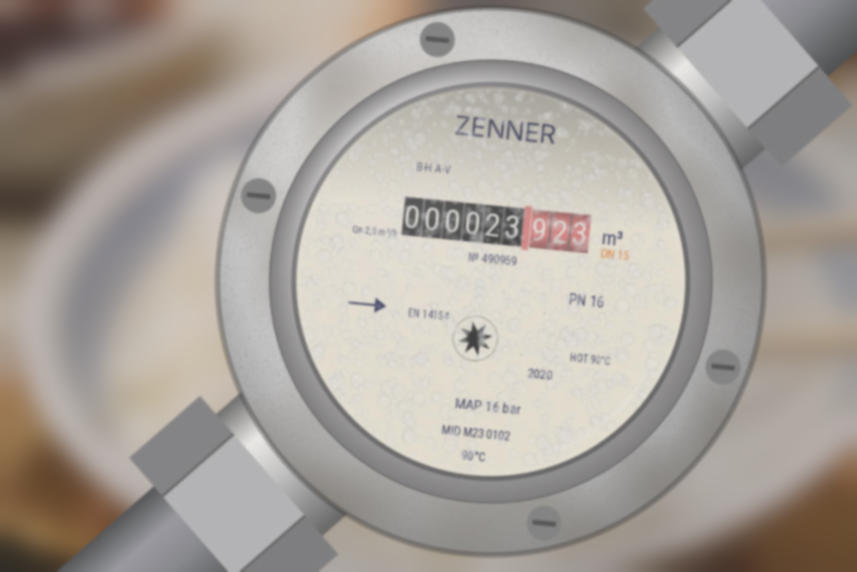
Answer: 23.923 m³
